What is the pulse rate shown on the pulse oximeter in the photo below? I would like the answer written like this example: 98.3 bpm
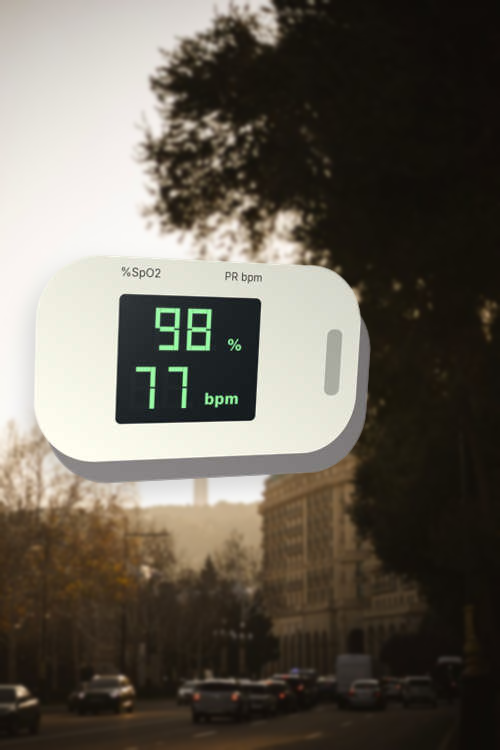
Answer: 77 bpm
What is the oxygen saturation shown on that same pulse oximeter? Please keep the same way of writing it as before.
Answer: 98 %
